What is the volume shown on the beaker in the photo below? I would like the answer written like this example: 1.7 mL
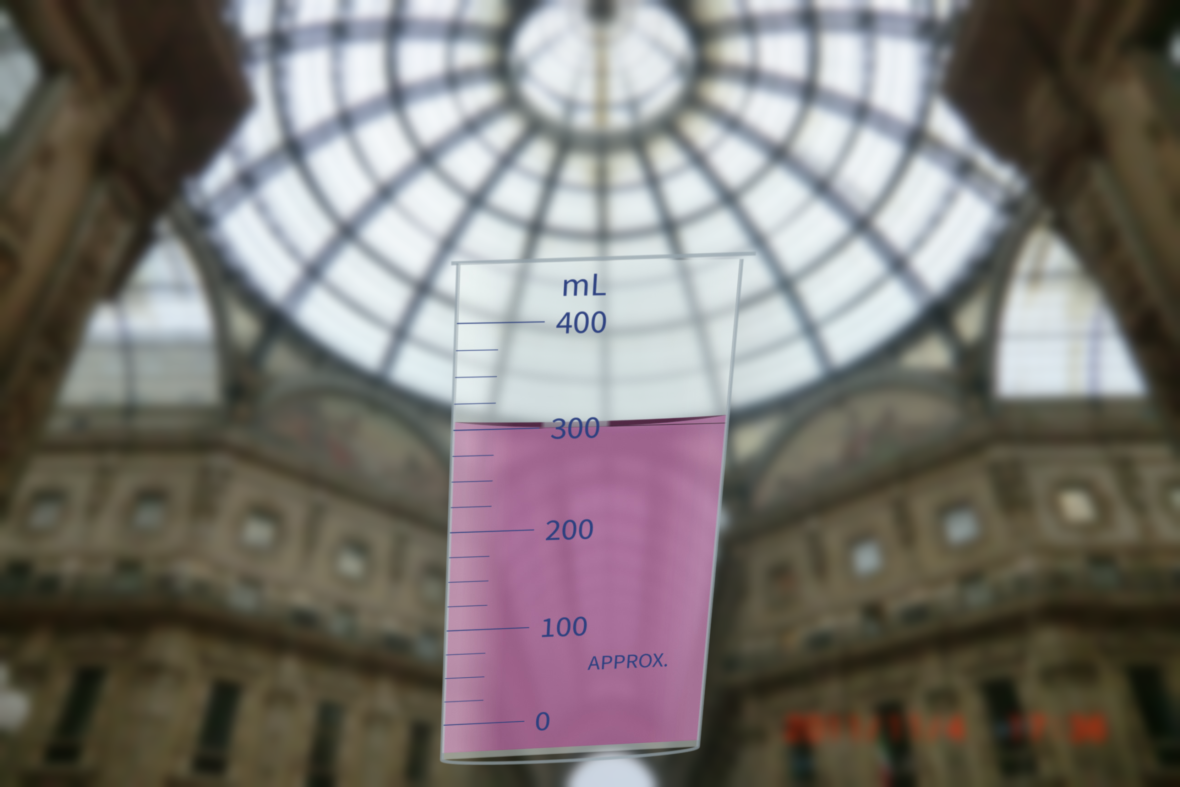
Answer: 300 mL
